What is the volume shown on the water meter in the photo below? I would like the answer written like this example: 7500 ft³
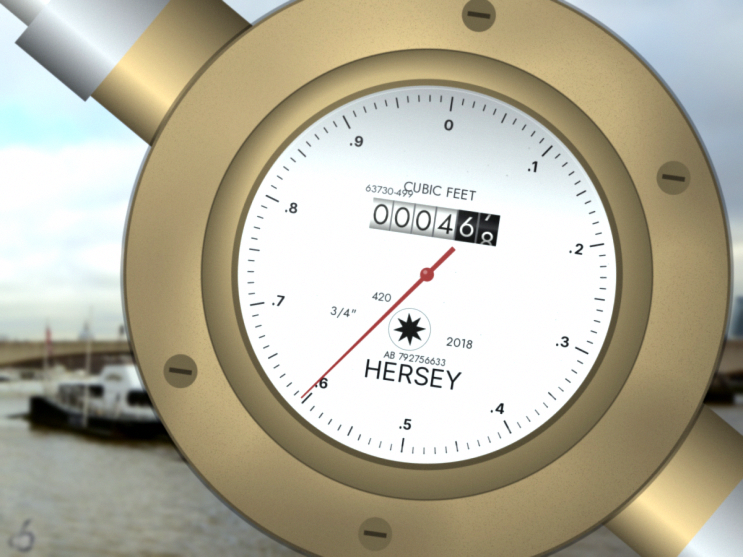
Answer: 467.60 ft³
